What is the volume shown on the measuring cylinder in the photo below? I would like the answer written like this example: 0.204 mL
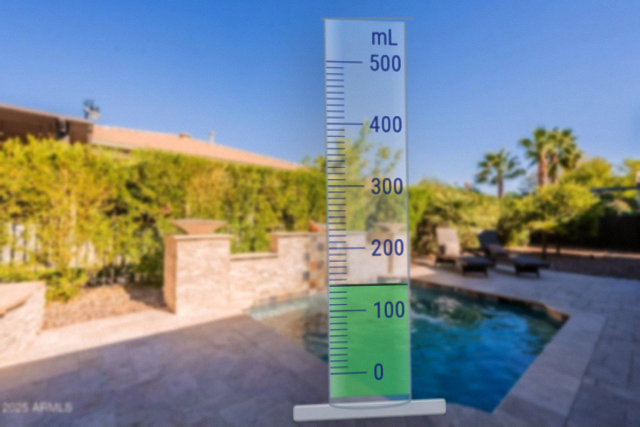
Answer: 140 mL
